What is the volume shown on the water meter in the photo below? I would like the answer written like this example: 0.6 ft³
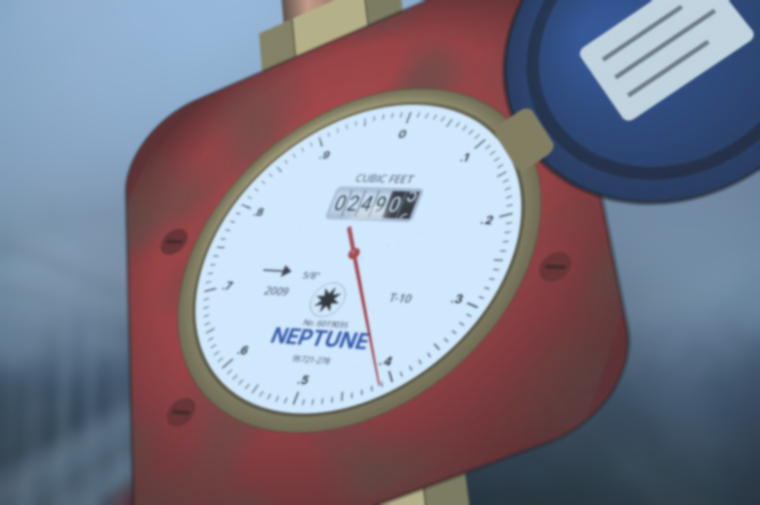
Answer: 24905.41 ft³
